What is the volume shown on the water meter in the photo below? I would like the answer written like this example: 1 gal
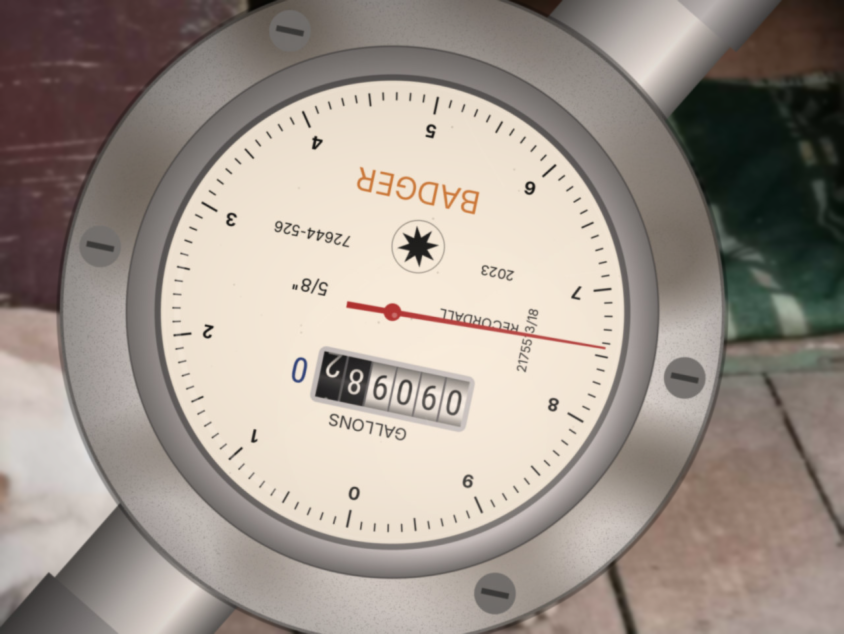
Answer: 909817.4 gal
